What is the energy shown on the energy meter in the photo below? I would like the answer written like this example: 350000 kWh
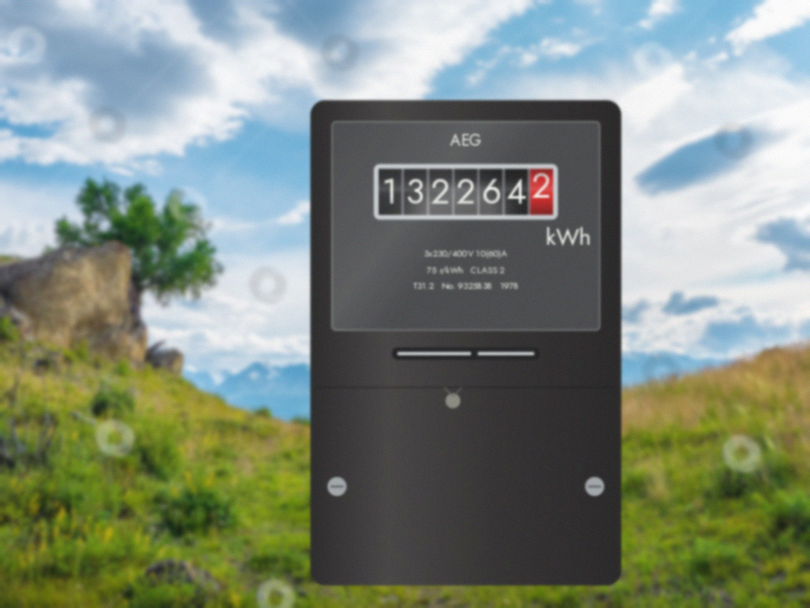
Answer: 132264.2 kWh
